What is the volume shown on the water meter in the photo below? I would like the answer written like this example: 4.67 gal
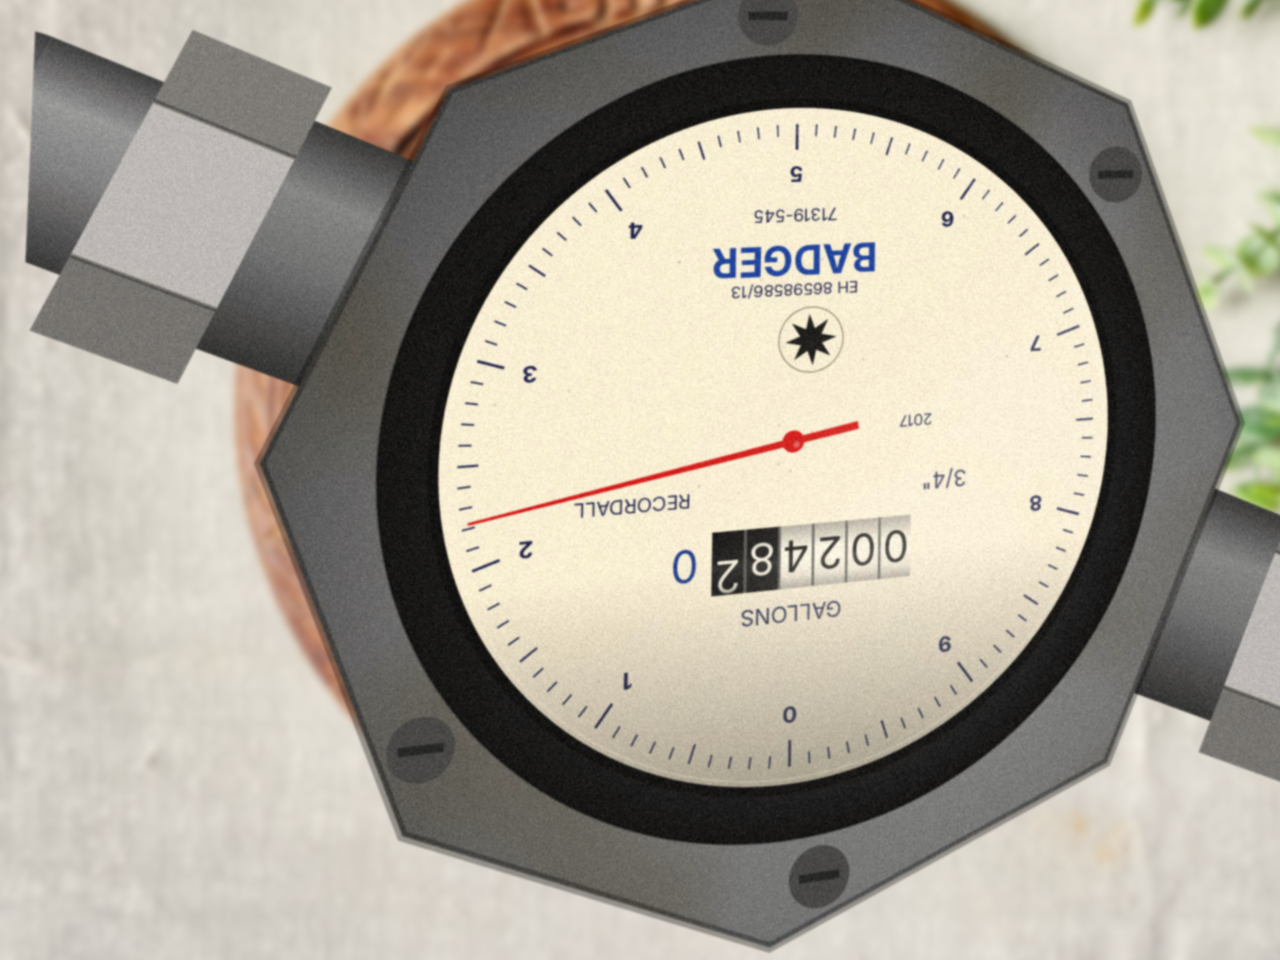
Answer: 24822.2 gal
